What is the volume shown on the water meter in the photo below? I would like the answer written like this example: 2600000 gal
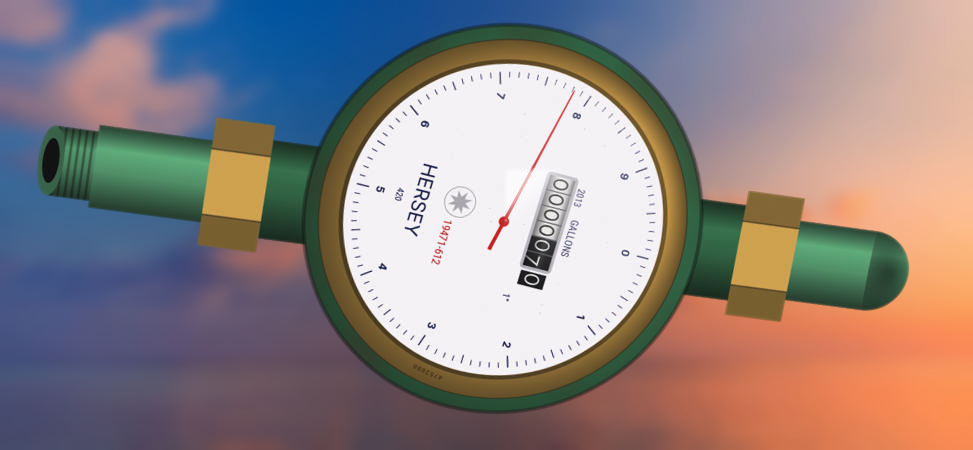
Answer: 67.8 gal
